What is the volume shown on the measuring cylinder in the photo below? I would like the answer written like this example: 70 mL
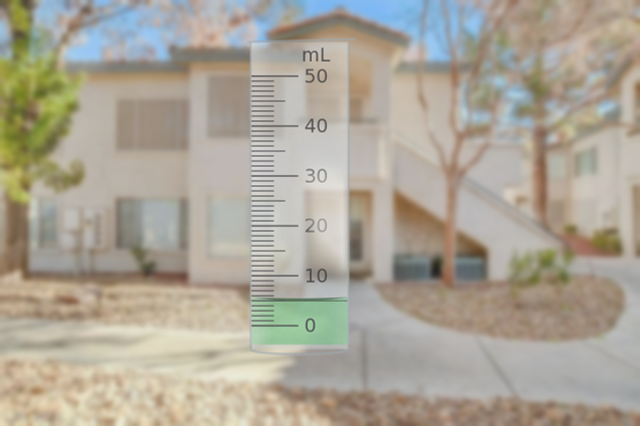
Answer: 5 mL
